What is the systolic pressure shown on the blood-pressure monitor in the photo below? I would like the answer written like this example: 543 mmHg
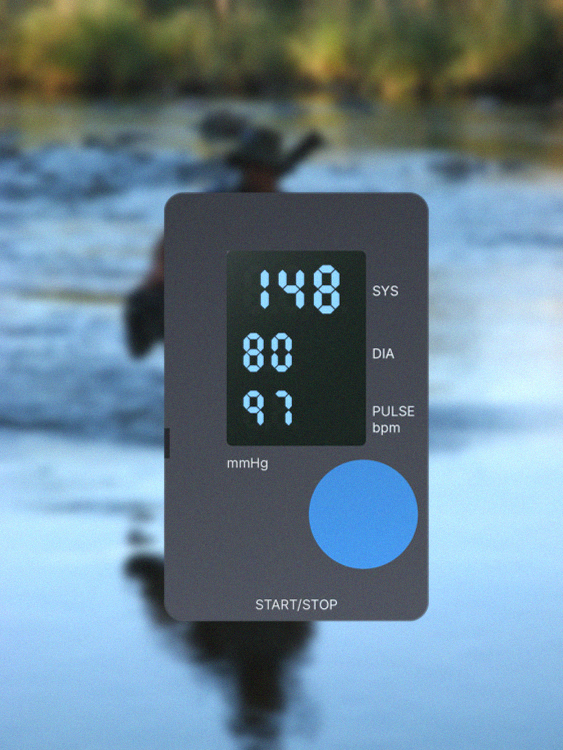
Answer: 148 mmHg
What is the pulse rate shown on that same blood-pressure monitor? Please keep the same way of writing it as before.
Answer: 97 bpm
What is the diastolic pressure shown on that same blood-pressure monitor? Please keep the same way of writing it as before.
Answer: 80 mmHg
